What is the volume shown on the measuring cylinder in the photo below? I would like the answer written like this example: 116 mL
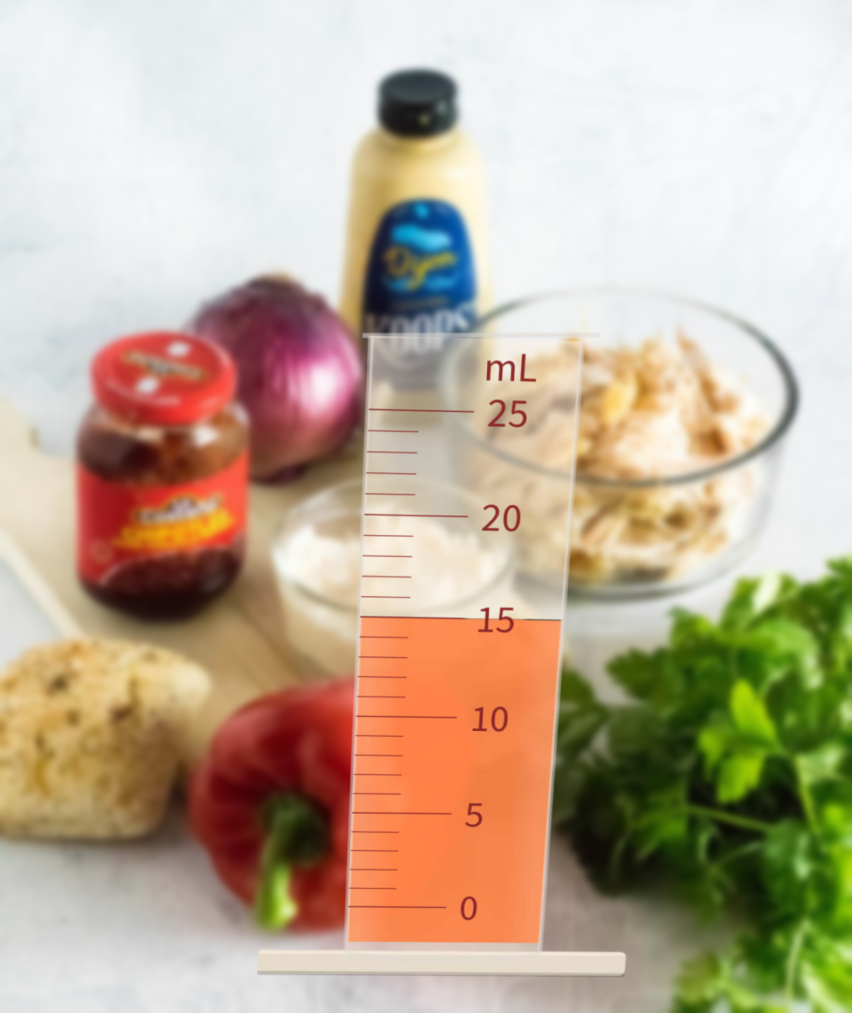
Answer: 15 mL
